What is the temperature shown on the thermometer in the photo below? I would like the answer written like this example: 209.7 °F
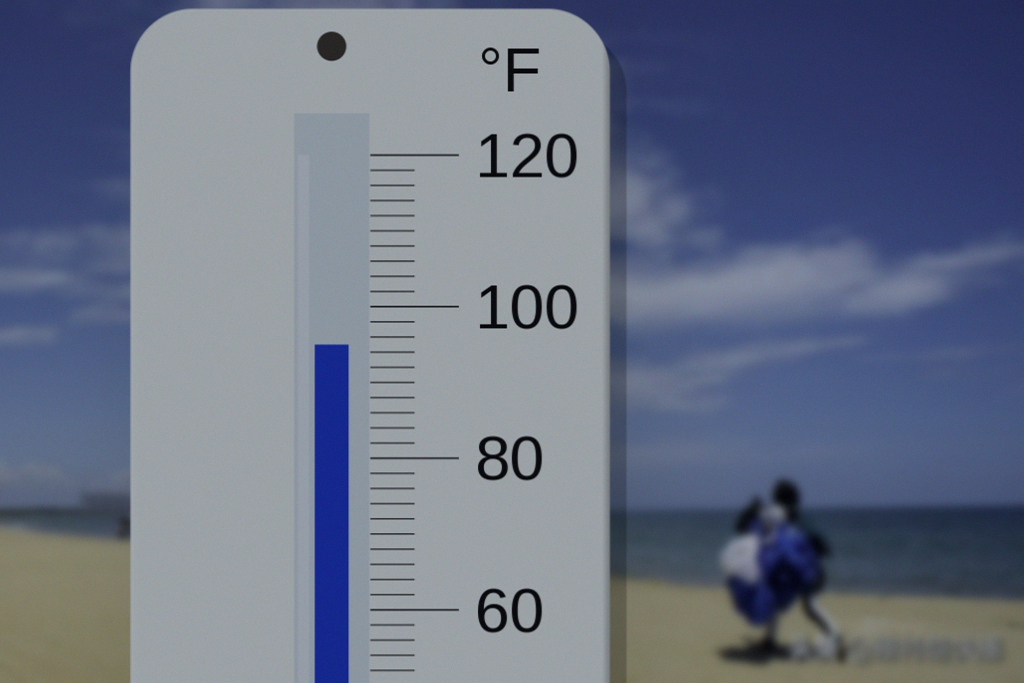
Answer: 95 °F
